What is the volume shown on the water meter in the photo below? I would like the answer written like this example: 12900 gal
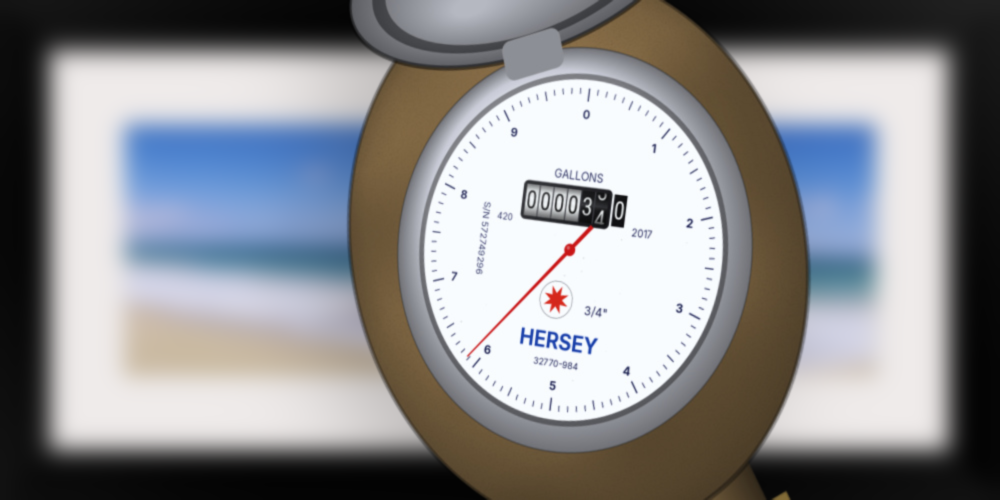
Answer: 336.1 gal
